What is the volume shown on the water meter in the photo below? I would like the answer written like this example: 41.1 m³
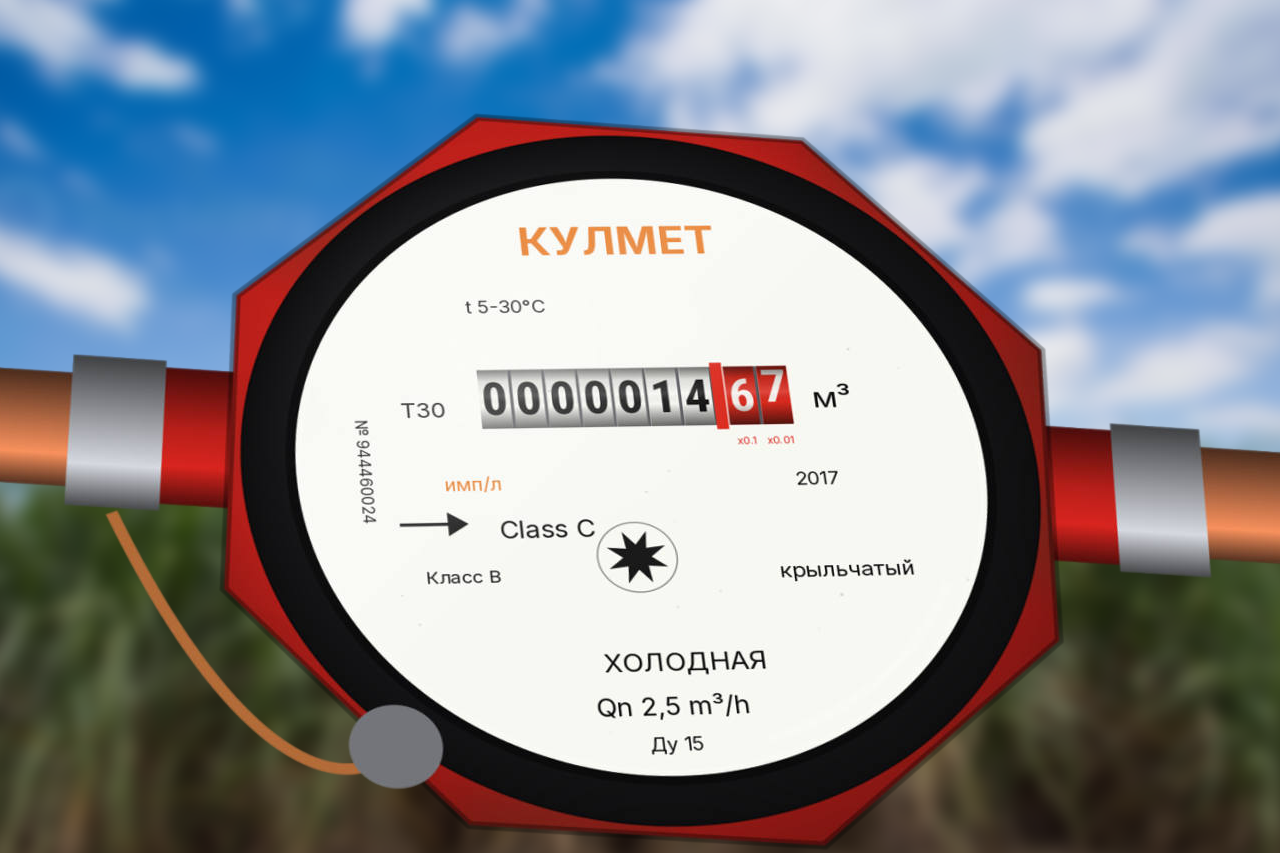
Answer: 14.67 m³
